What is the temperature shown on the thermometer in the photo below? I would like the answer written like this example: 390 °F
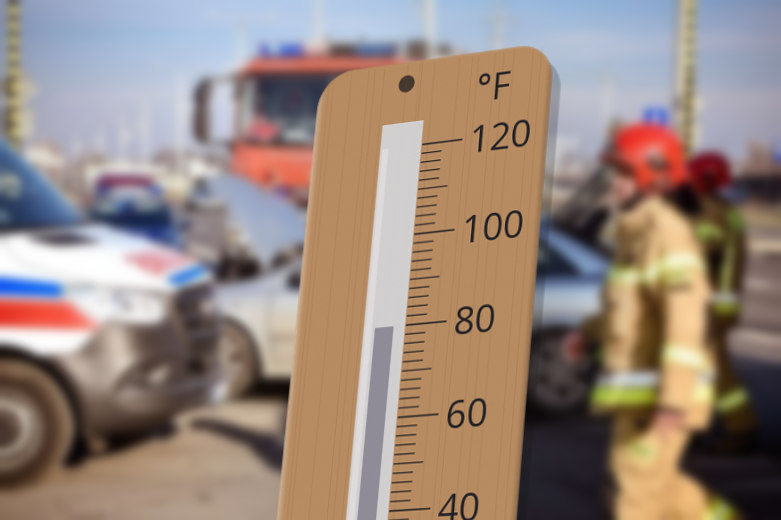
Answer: 80 °F
